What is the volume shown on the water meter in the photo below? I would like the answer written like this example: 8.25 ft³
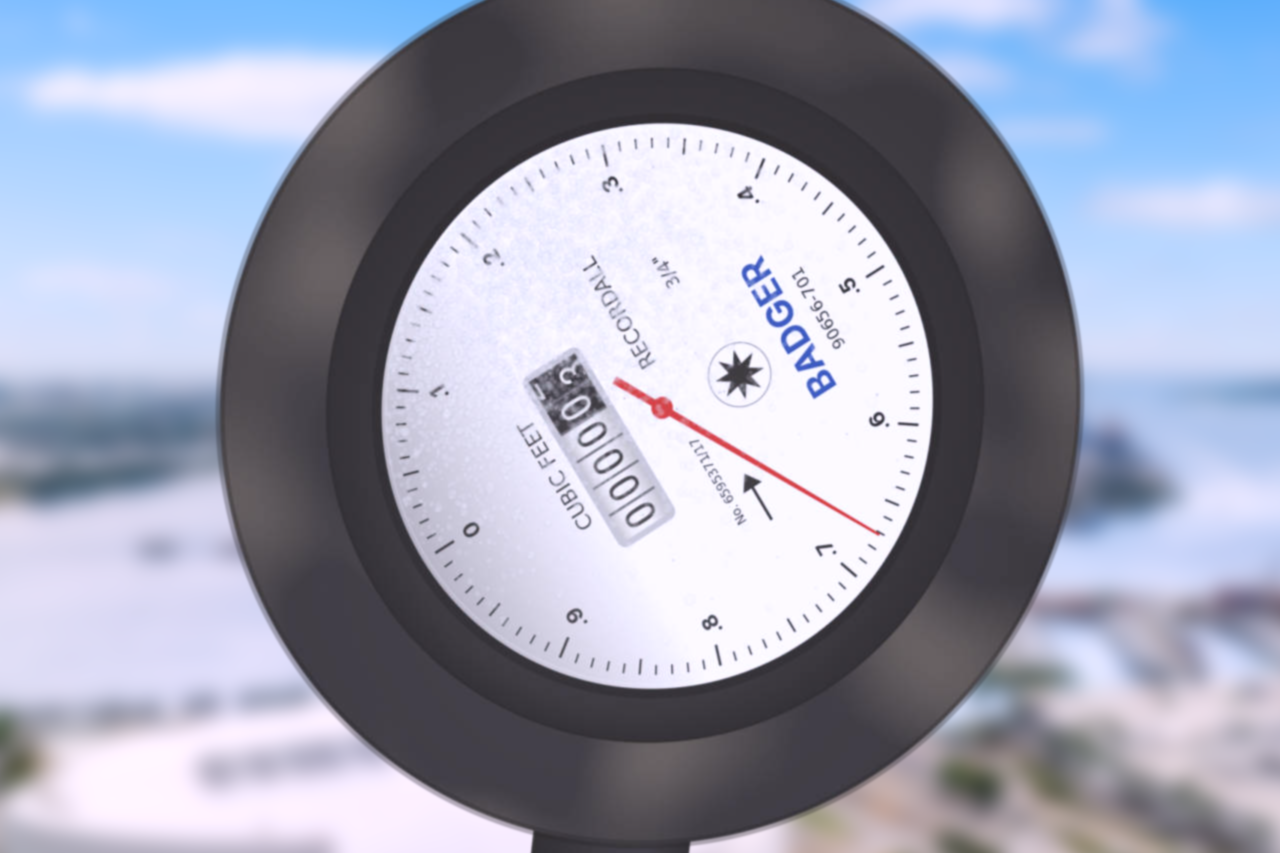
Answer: 2.67 ft³
